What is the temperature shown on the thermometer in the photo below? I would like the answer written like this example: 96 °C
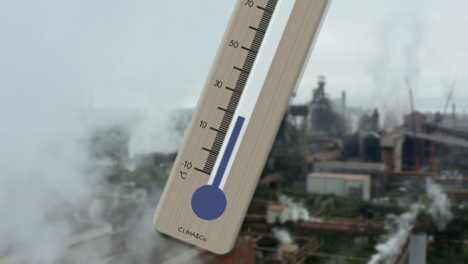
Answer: 20 °C
